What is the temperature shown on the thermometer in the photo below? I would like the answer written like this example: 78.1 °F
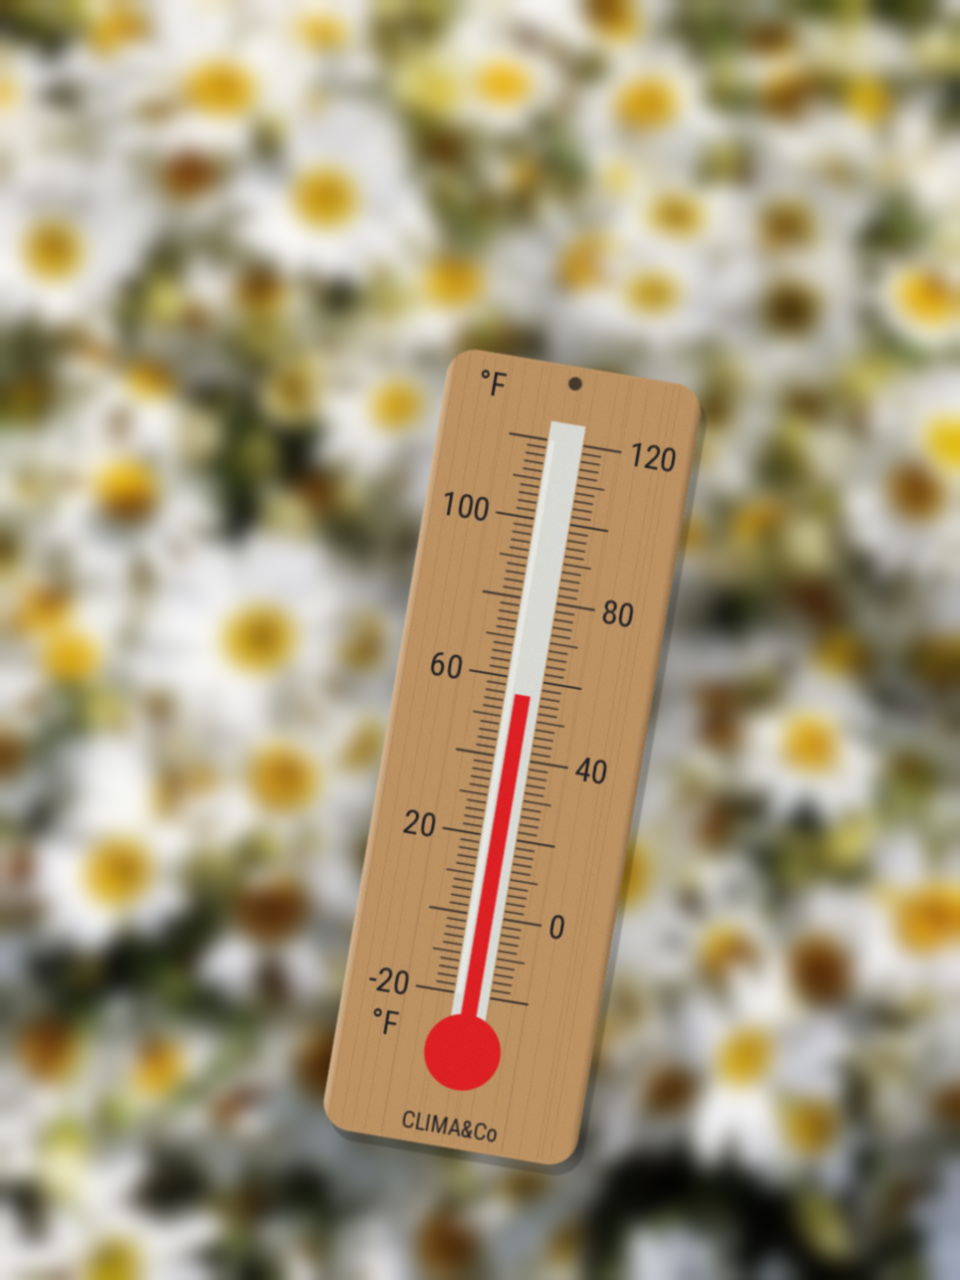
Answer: 56 °F
